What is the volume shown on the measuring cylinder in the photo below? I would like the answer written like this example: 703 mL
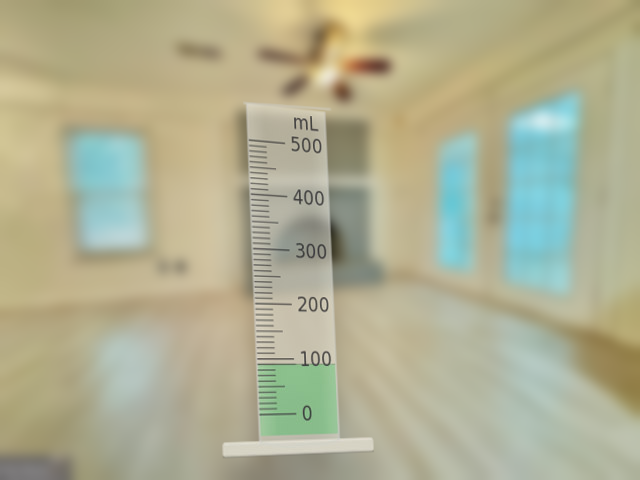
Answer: 90 mL
